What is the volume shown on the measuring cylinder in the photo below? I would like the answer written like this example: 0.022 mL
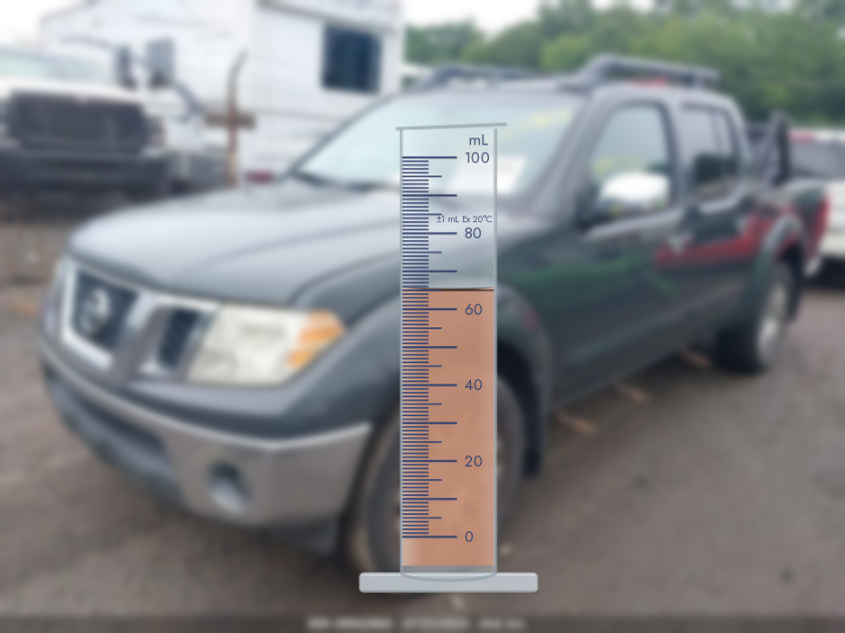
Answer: 65 mL
